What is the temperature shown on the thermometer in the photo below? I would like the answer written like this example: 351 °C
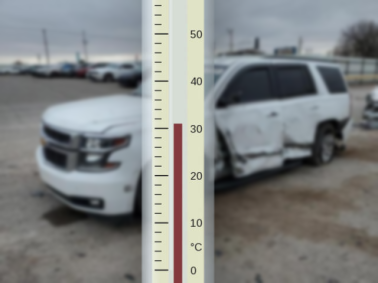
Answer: 31 °C
